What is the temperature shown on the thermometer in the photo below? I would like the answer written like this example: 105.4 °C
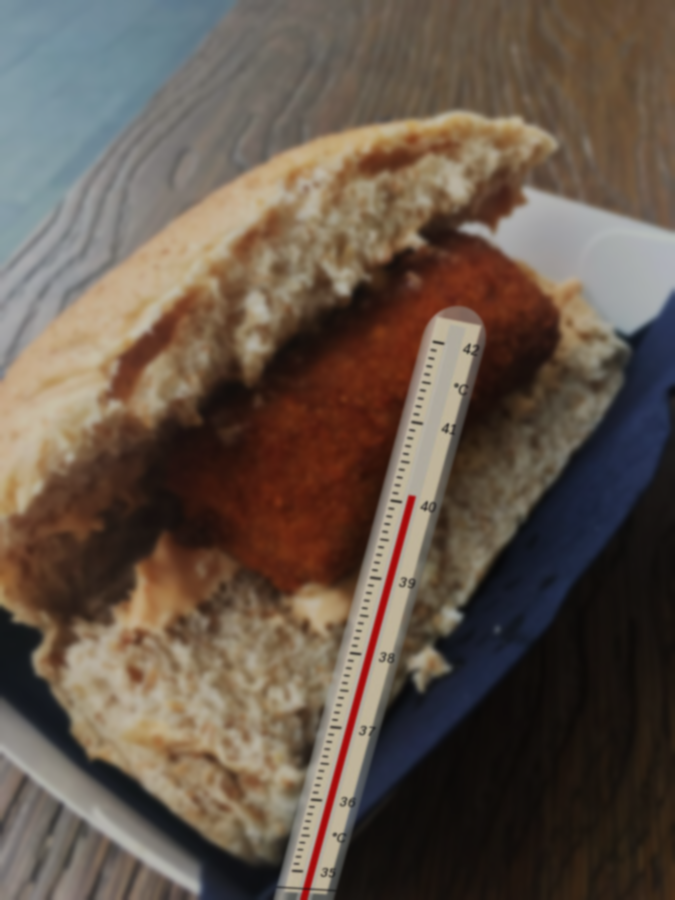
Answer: 40.1 °C
